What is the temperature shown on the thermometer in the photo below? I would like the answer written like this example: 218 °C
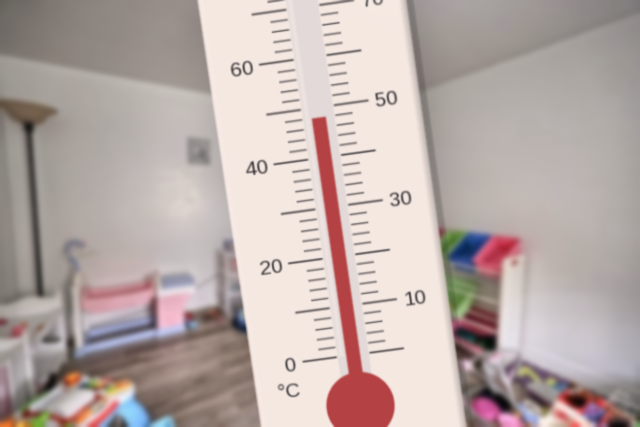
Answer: 48 °C
